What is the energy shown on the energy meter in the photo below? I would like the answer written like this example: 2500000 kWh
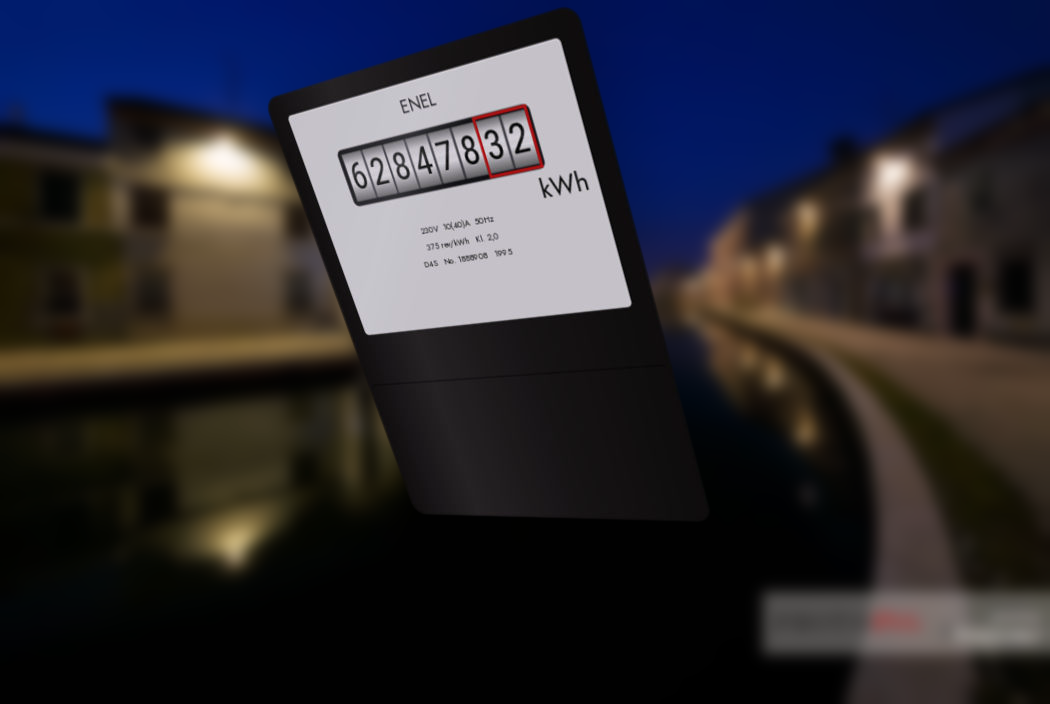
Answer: 628478.32 kWh
